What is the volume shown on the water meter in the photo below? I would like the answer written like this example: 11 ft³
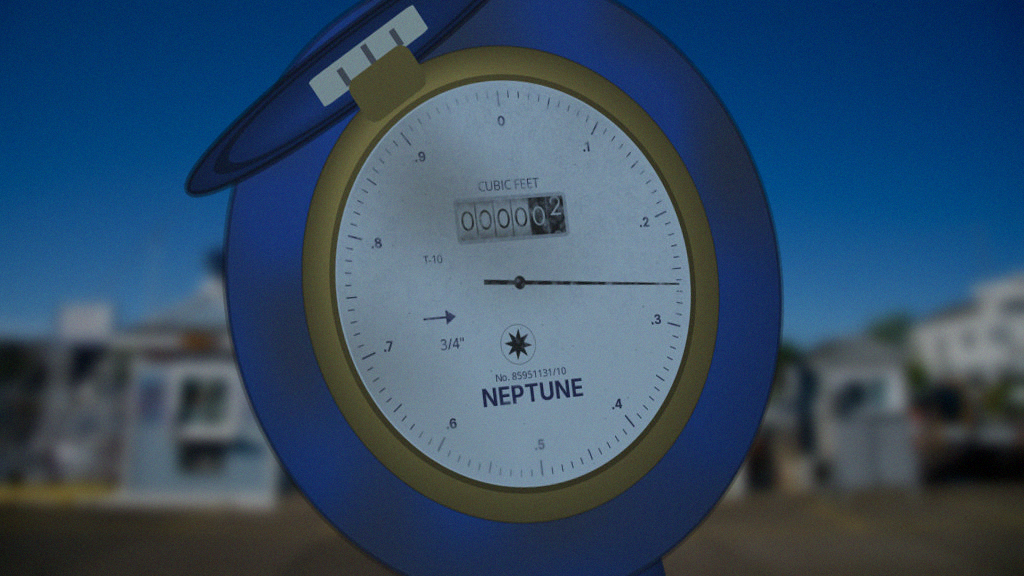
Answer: 2.26 ft³
